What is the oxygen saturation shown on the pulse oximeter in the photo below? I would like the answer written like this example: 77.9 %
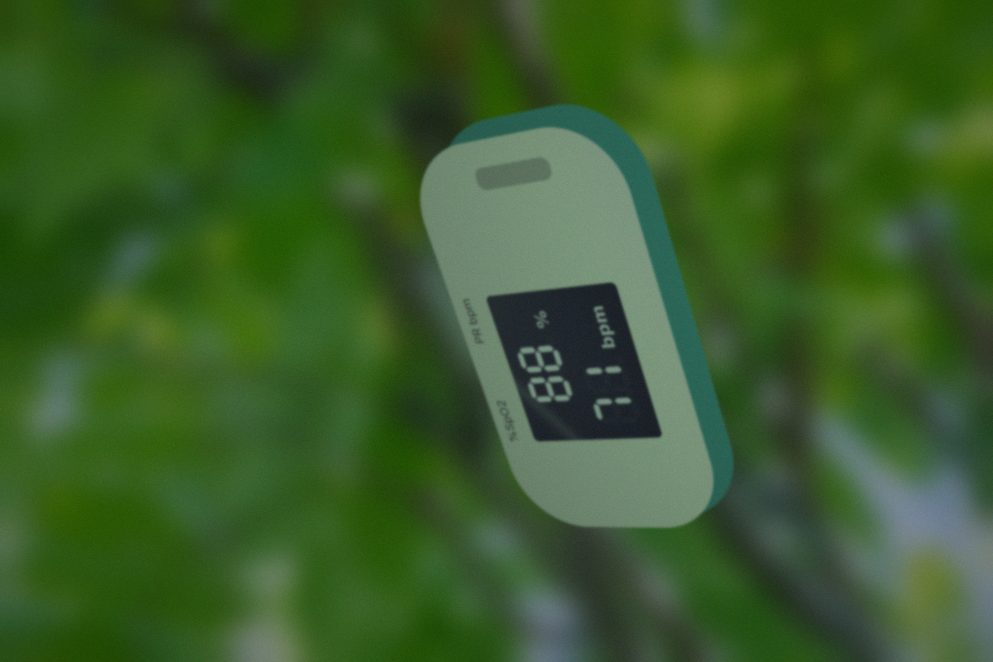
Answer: 88 %
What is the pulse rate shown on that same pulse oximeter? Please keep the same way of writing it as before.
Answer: 71 bpm
